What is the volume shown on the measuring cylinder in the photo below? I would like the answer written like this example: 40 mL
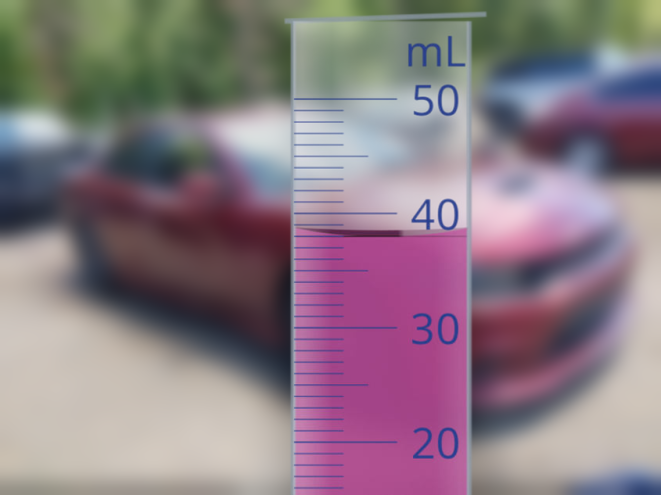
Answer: 38 mL
